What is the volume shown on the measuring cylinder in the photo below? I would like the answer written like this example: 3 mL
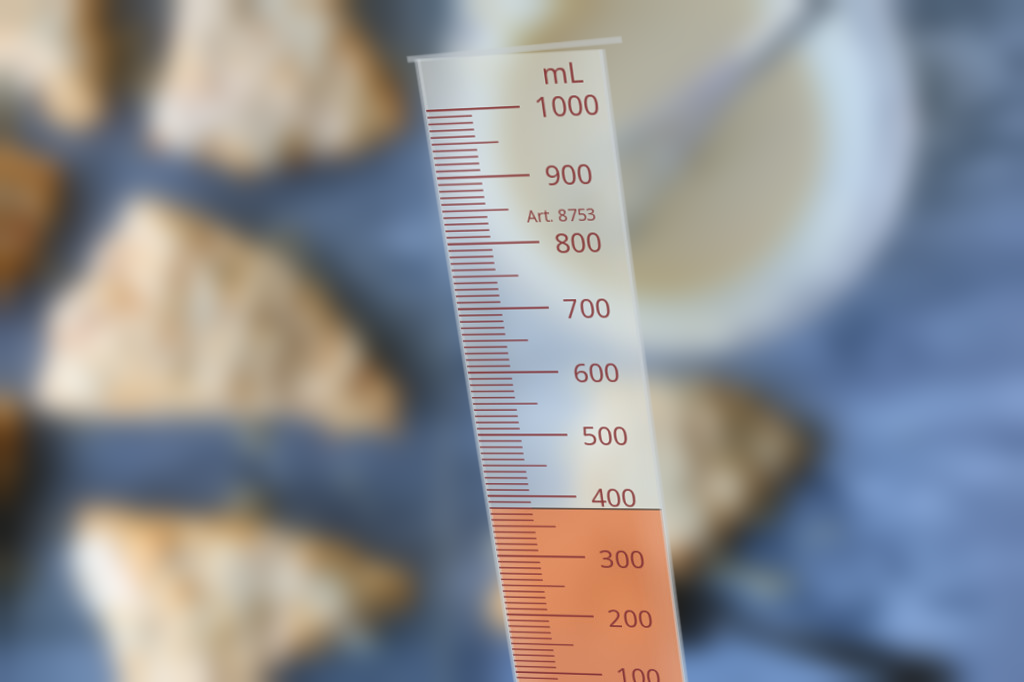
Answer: 380 mL
